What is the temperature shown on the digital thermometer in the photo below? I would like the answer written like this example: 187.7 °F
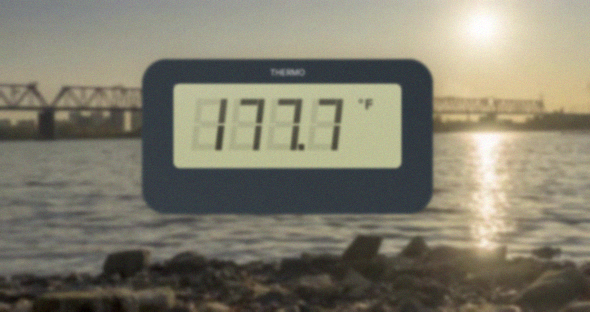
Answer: 177.7 °F
